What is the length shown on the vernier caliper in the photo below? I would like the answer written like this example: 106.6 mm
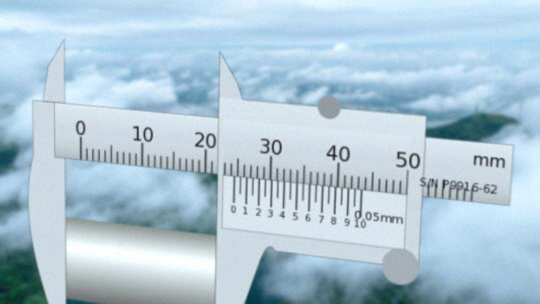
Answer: 24.5 mm
